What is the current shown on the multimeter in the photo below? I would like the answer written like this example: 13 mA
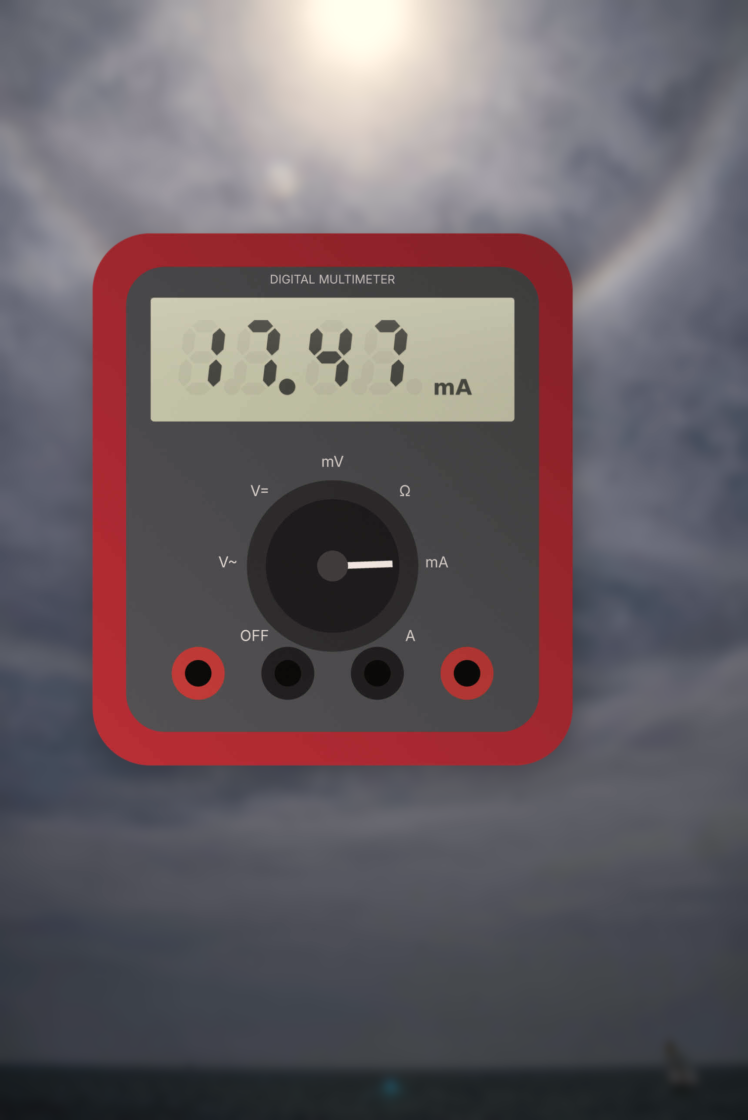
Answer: 17.47 mA
